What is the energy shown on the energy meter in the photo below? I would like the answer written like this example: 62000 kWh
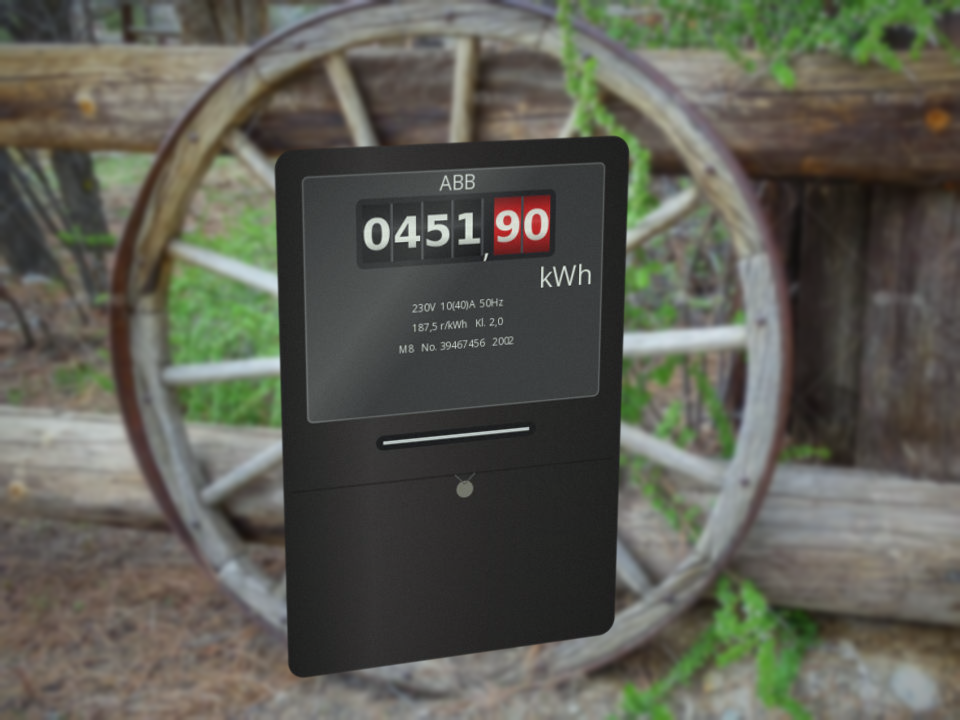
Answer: 451.90 kWh
